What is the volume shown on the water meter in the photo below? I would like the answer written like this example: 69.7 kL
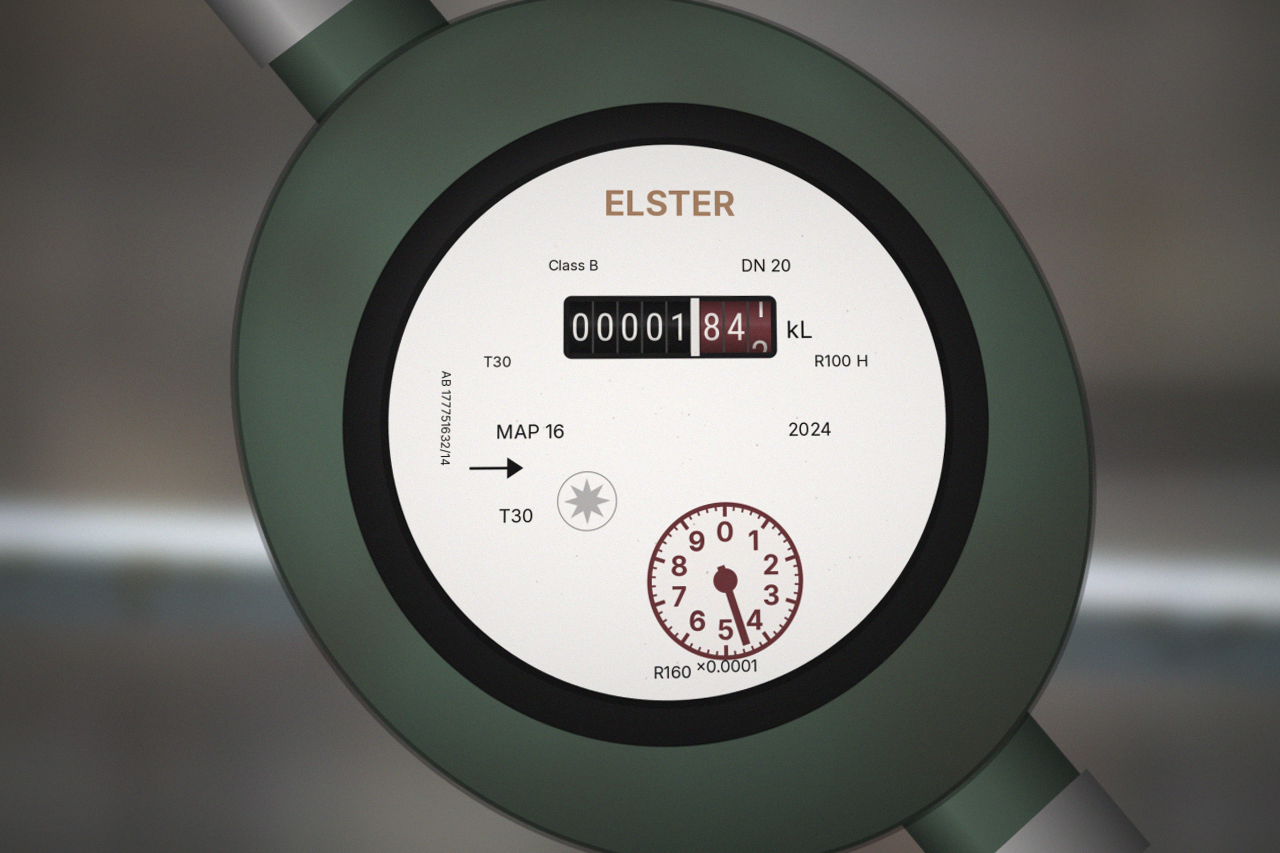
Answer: 1.8414 kL
